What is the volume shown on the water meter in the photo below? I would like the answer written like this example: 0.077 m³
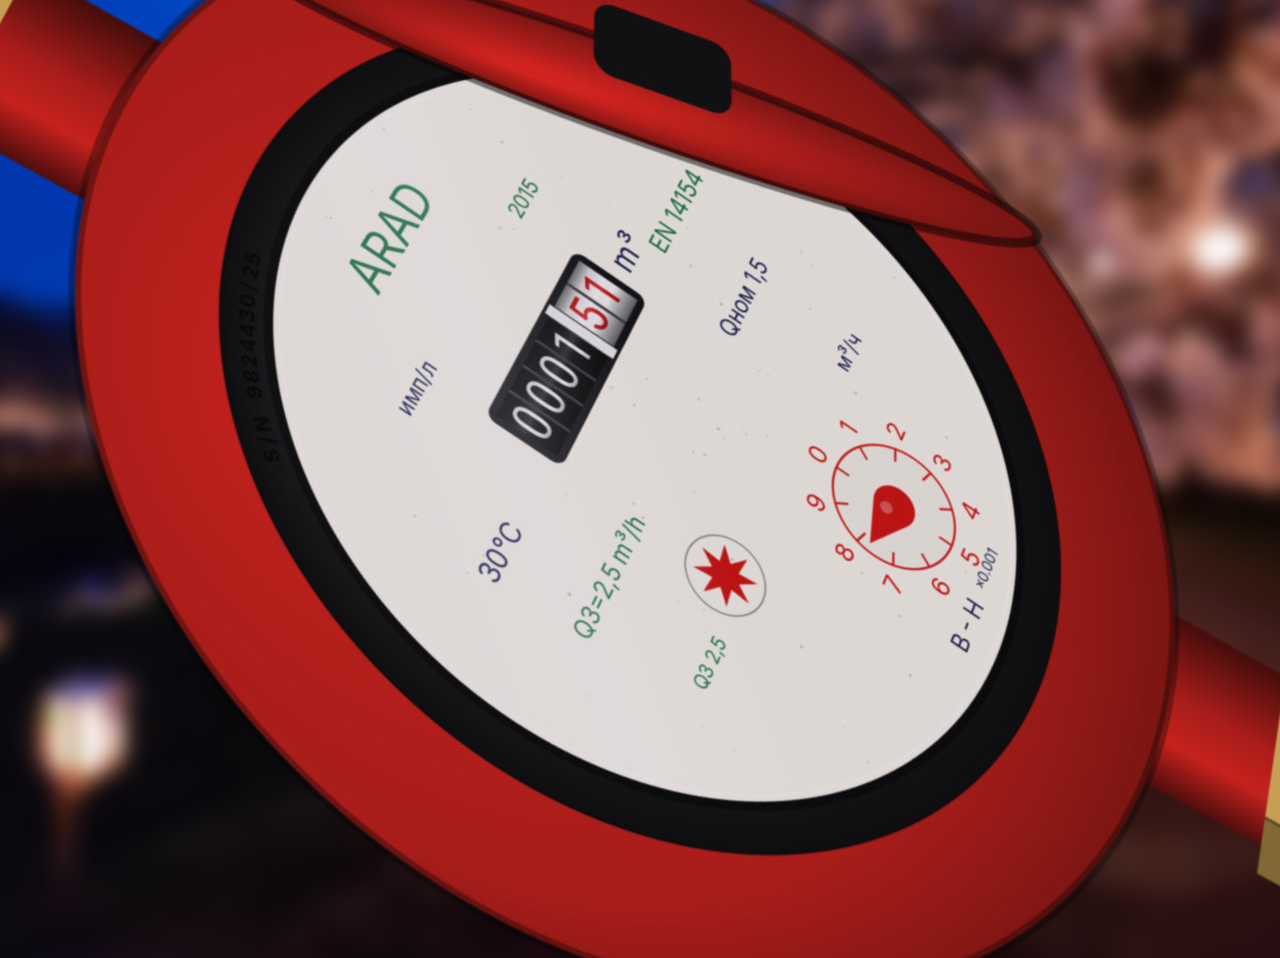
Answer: 1.517 m³
